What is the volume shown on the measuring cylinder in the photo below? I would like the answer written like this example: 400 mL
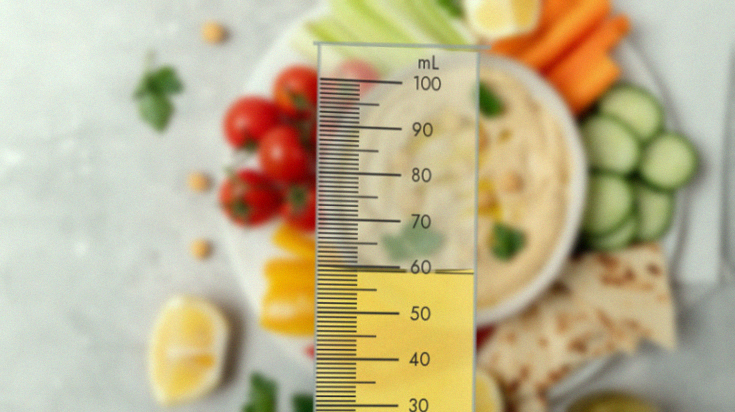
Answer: 59 mL
